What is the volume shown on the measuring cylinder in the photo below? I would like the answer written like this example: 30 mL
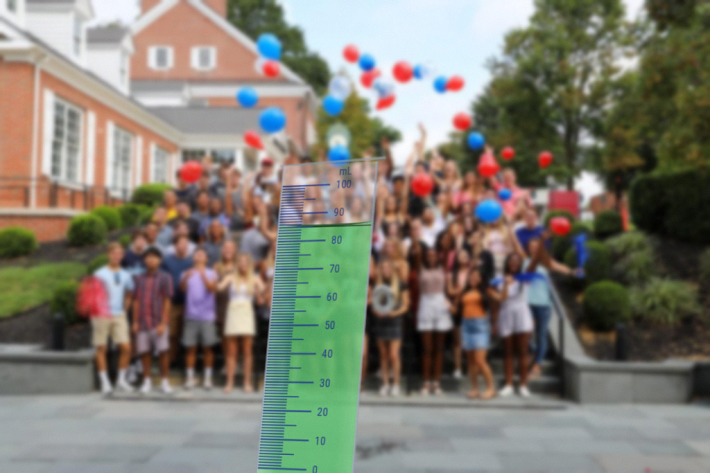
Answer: 85 mL
